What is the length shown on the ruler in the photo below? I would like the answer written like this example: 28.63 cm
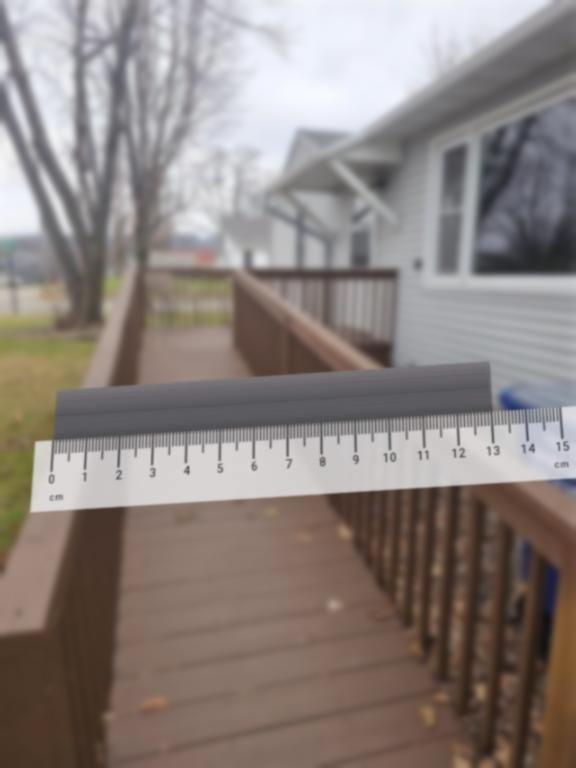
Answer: 13 cm
